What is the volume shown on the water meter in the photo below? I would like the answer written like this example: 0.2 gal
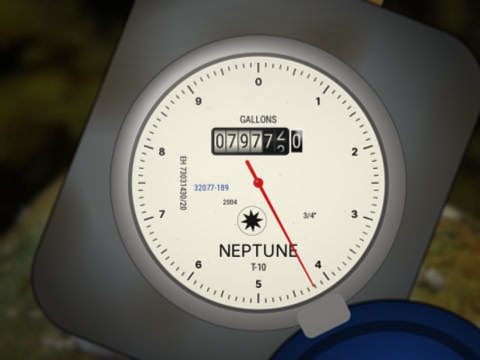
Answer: 797724.2 gal
